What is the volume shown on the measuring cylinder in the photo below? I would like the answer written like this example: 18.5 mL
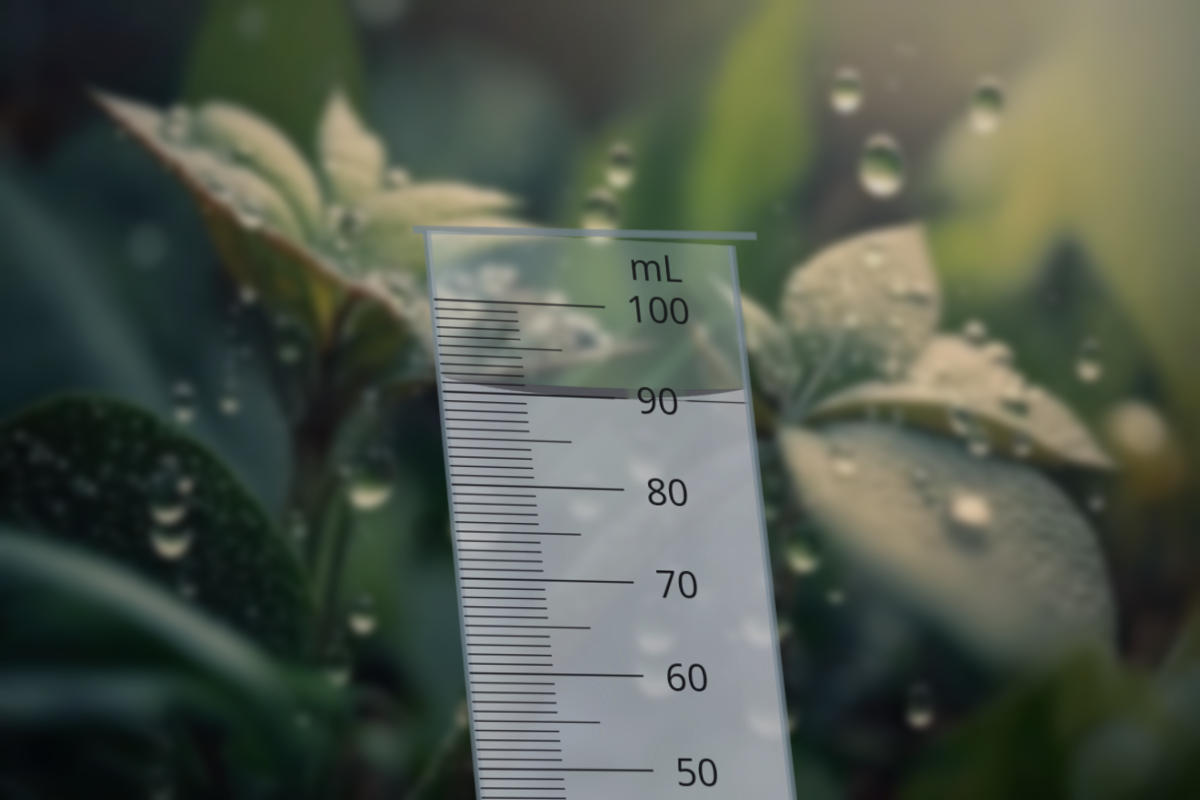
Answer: 90 mL
